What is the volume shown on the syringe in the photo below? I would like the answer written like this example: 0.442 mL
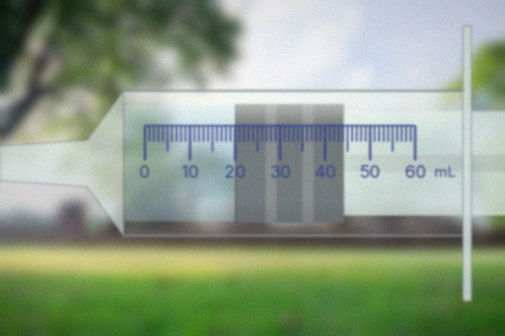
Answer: 20 mL
